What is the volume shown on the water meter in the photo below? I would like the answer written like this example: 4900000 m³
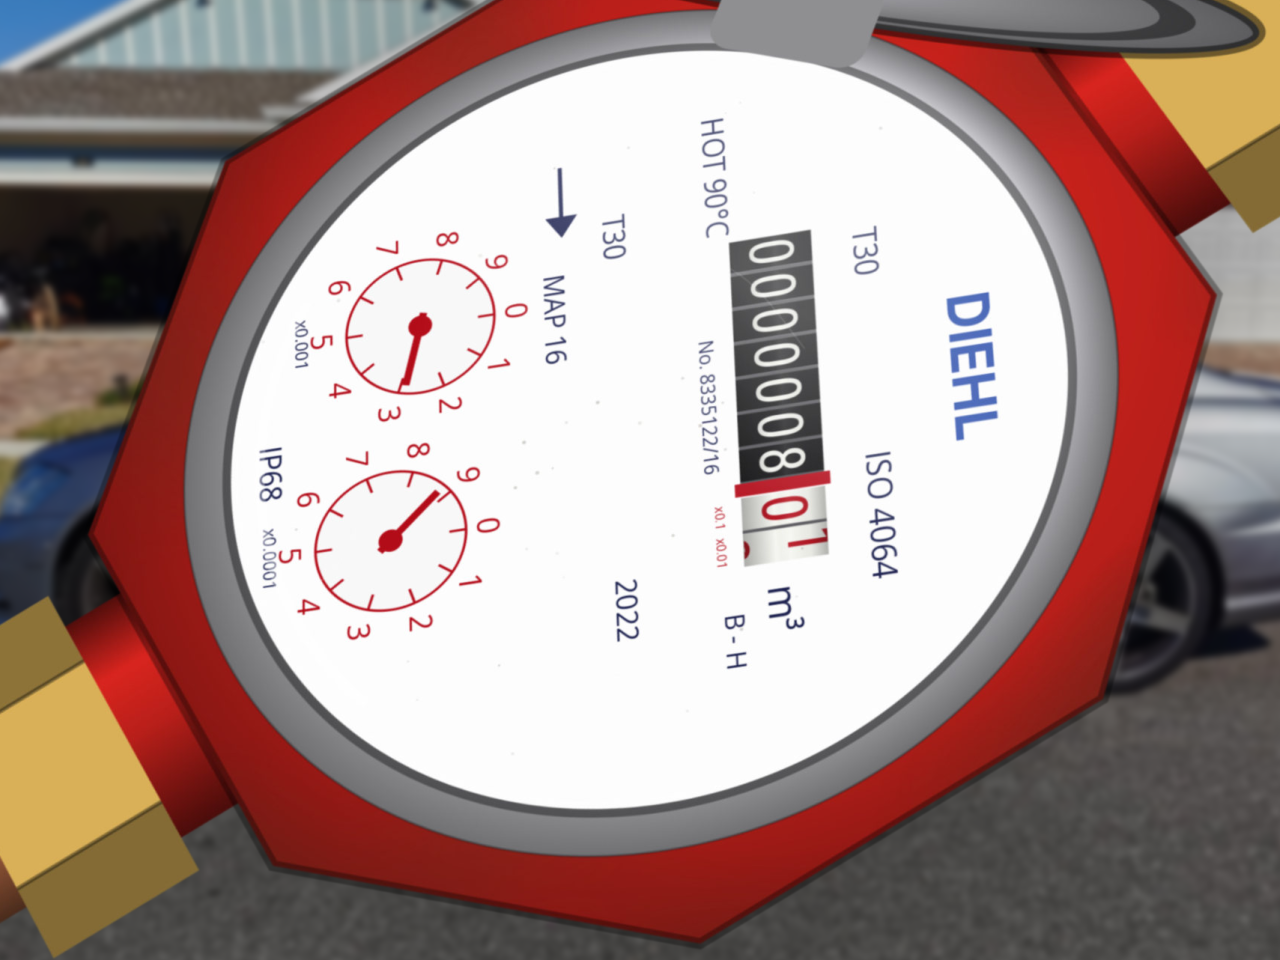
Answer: 8.0128 m³
